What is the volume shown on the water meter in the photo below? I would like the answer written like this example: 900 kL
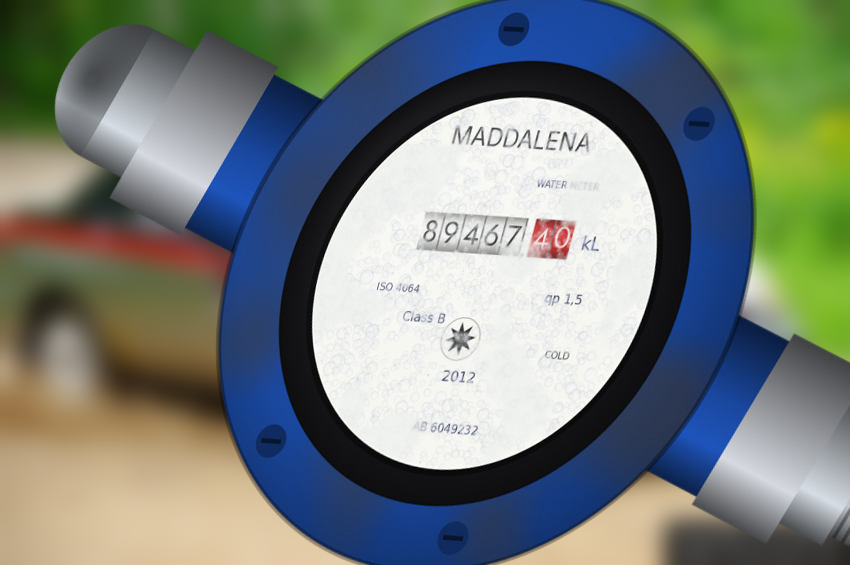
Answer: 89467.40 kL
